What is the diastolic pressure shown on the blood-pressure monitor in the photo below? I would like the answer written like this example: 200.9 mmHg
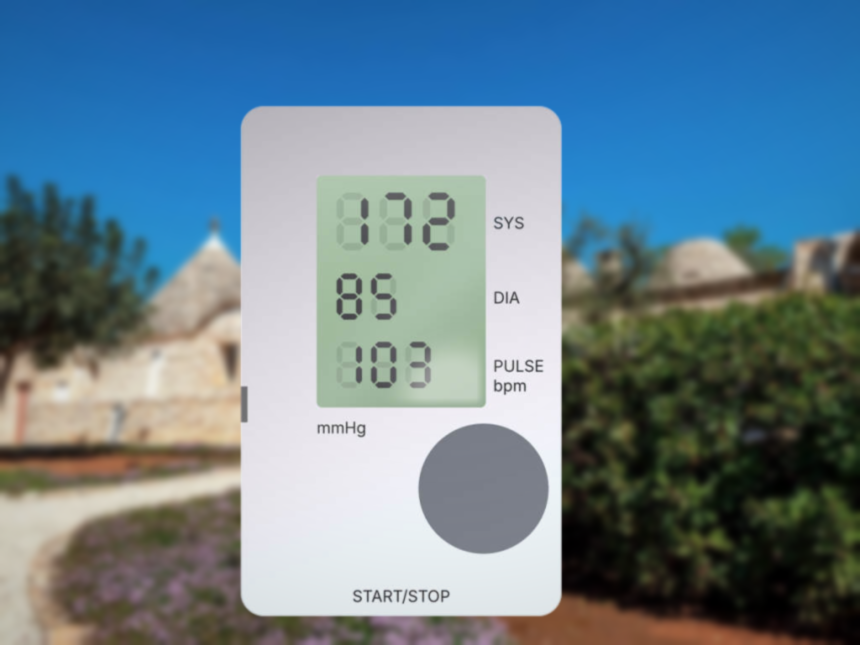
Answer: 85 mmHg
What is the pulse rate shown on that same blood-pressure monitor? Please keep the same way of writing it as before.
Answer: 103 bpm
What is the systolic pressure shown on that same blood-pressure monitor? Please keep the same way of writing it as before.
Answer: 172 mmHg
